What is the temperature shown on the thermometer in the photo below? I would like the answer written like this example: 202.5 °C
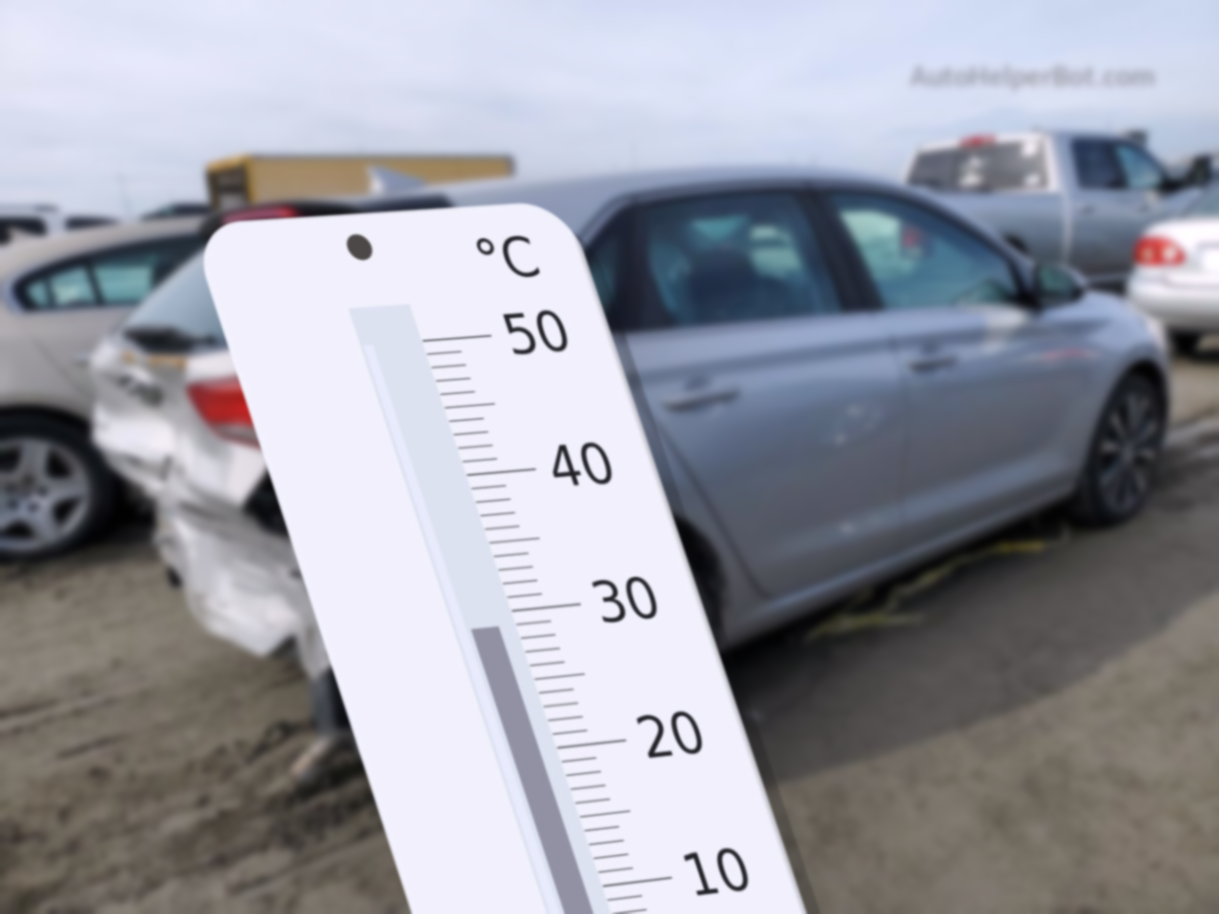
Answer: 29 °C
